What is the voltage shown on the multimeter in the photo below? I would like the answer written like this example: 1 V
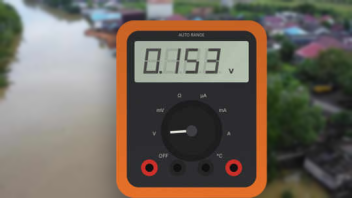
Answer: 0.153 V
